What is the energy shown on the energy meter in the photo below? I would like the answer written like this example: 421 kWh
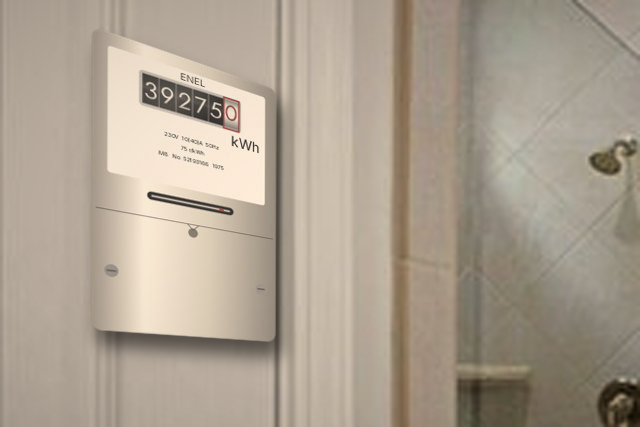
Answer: 39275.0 kWh
